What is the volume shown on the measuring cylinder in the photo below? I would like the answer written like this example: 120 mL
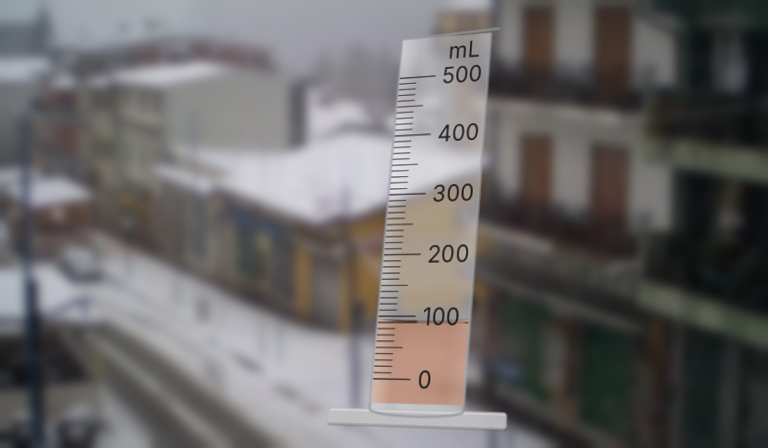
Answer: 90 mL
